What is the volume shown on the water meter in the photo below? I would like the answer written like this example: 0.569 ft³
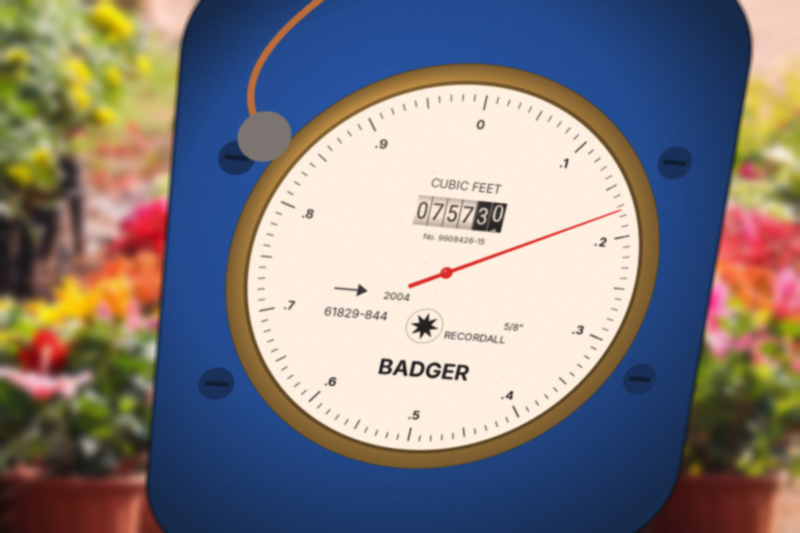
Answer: 75730.17 ft³
